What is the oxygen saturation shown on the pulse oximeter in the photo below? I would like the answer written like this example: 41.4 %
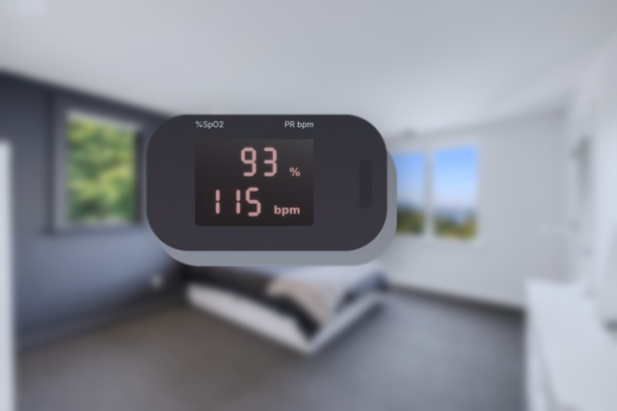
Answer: 93 %
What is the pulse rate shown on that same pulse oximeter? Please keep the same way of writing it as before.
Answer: 115 bpm
